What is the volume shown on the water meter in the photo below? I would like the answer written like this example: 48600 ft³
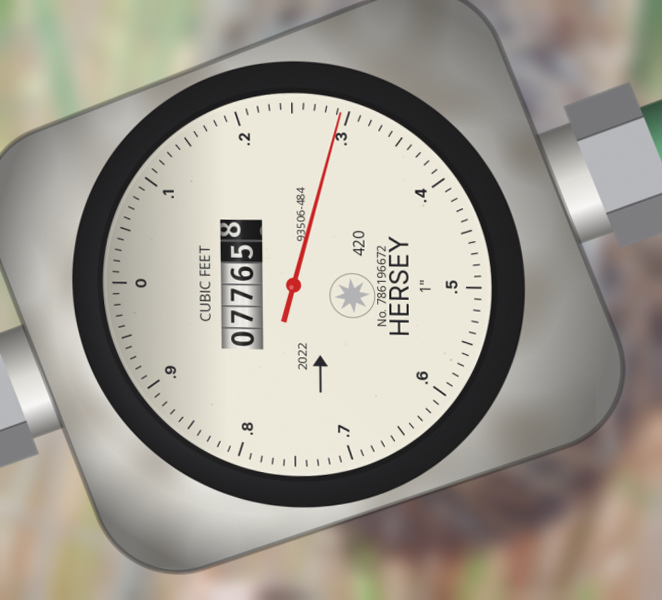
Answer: 77658.29 ft³
